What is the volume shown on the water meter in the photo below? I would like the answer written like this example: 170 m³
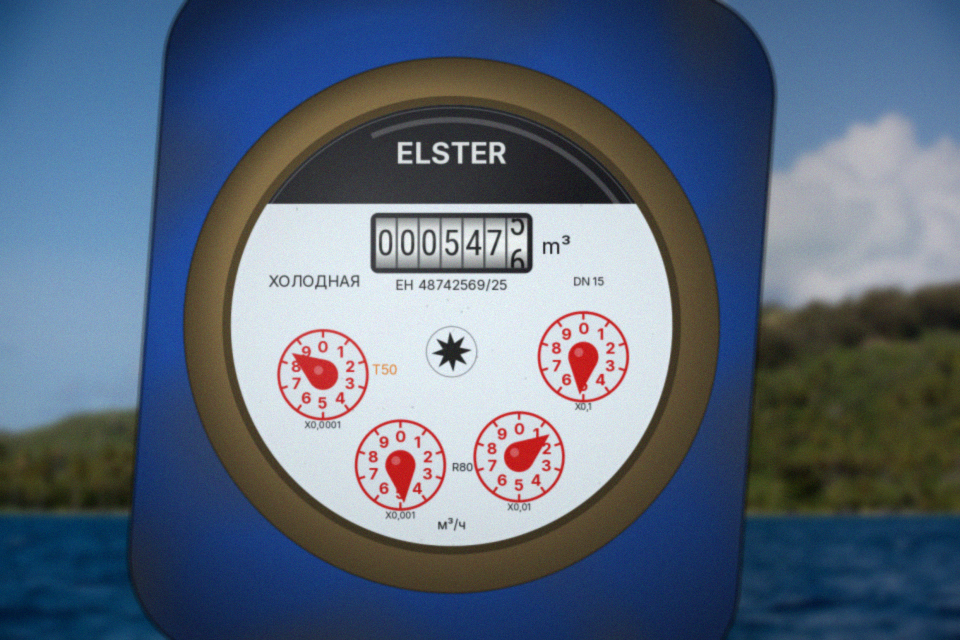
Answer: 5475.5148 m³
